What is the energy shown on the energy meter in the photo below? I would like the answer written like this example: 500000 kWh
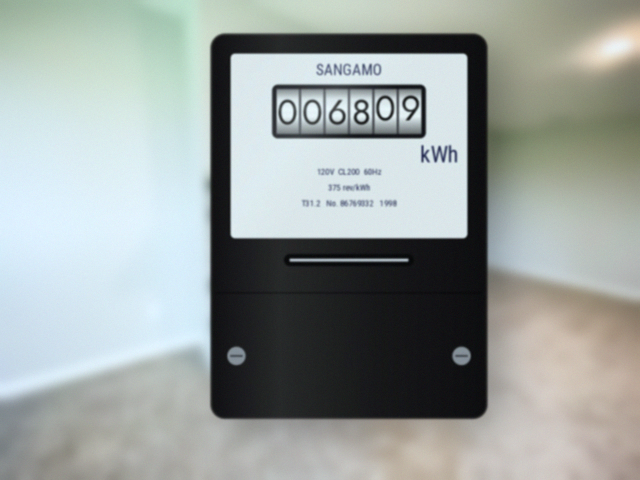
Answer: 6809 kWh
